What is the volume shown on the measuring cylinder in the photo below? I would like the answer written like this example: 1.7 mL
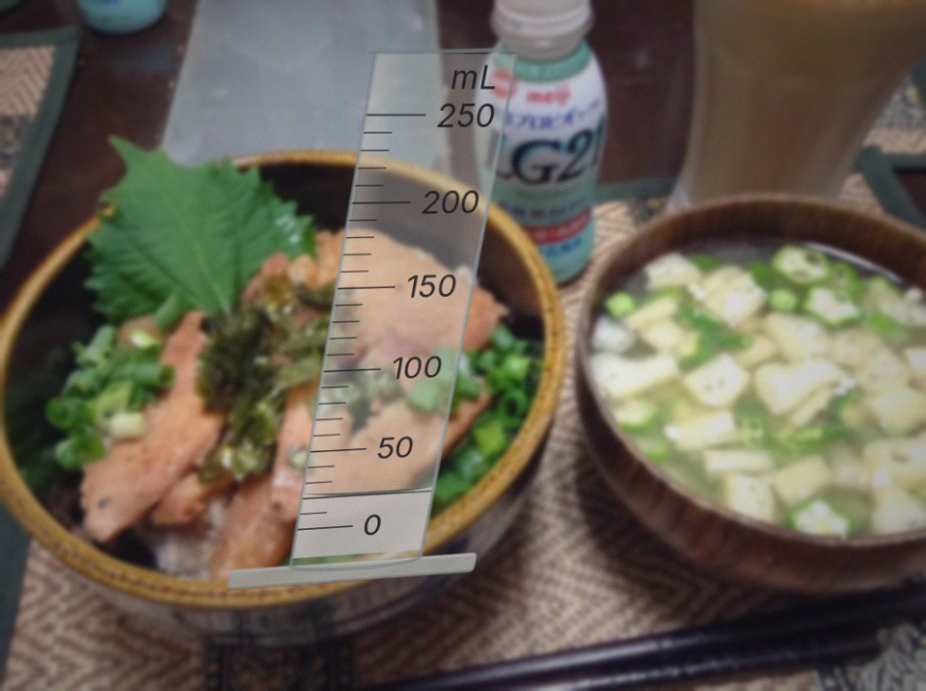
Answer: 20 mL
